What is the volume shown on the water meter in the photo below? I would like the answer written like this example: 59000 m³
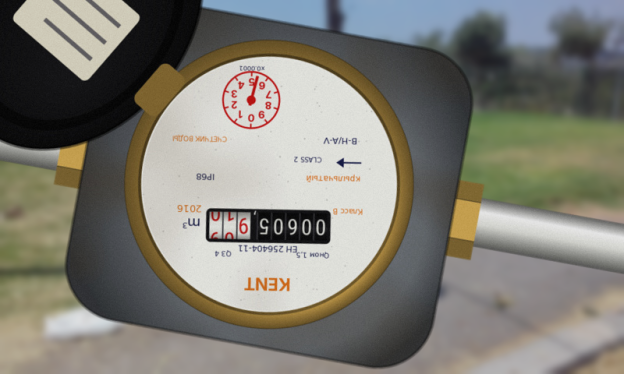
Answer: 605.9095 m³
